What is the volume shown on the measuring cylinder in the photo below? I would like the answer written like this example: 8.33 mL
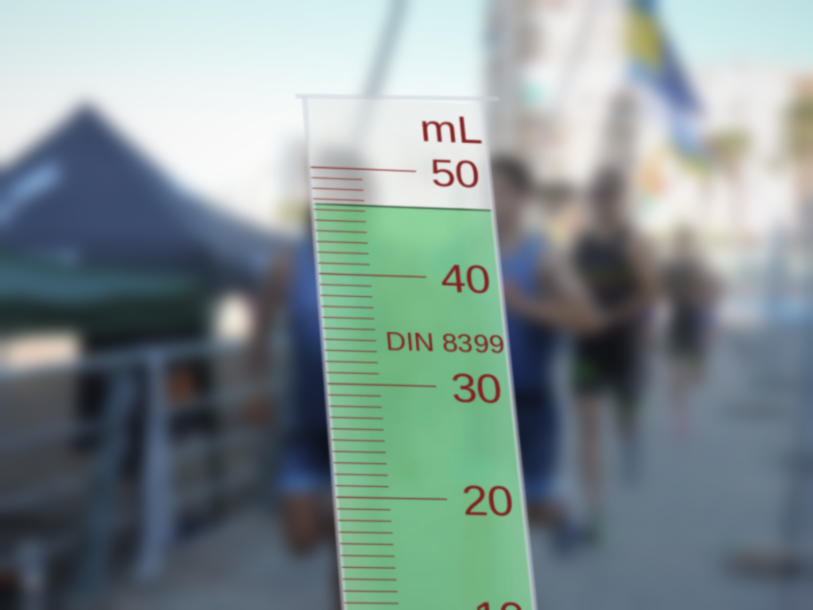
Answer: 46.5 mL
